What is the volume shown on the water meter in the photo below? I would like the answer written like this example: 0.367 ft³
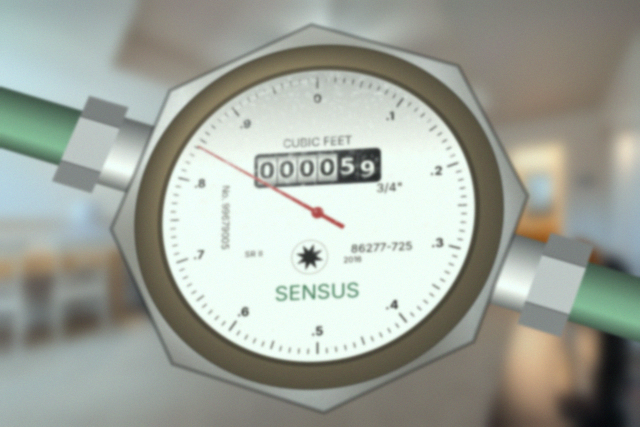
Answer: 58.84 ft³
